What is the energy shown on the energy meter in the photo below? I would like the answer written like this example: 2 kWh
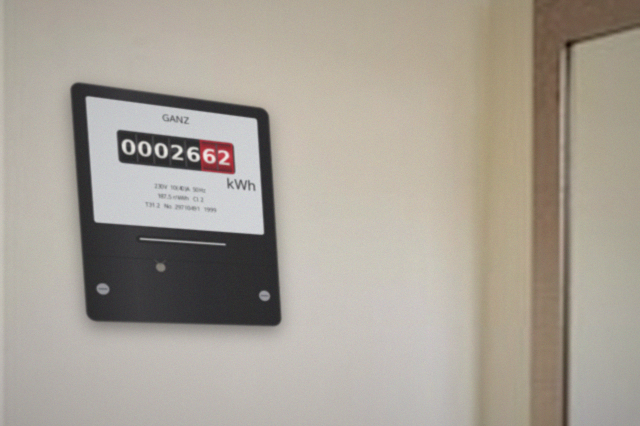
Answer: 26.62 kWh
